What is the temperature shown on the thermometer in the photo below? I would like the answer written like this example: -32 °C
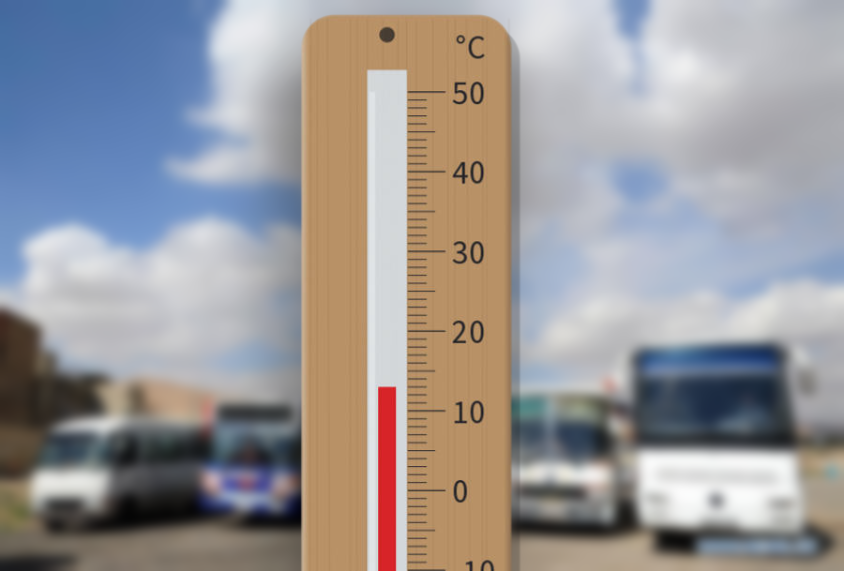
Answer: 13 °C
